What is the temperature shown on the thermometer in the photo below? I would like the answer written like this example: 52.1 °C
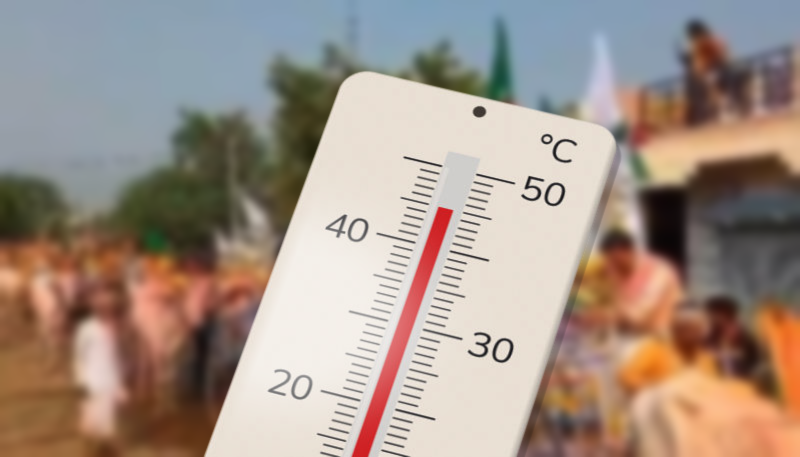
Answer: 45 °C
